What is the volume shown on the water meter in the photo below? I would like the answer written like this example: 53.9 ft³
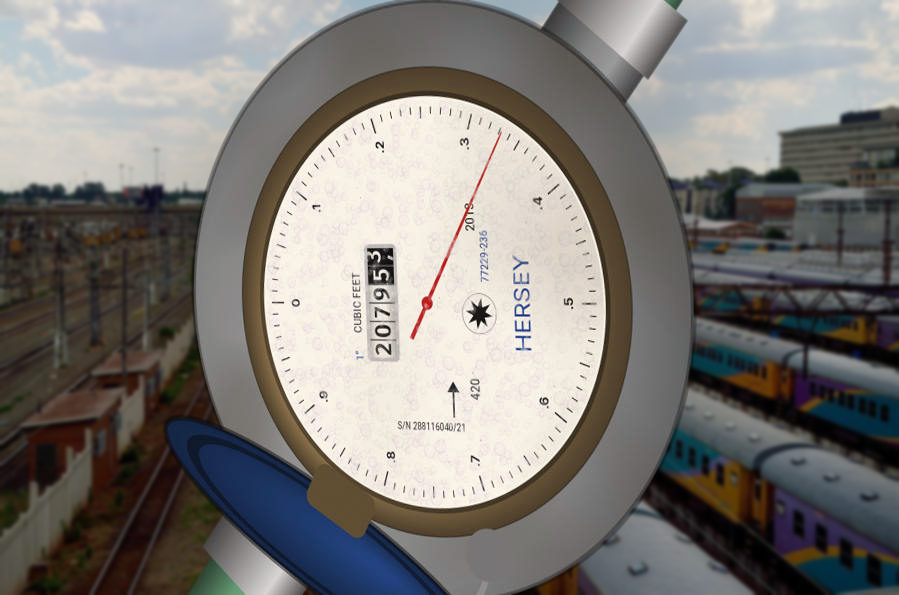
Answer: 207953.33 ft³
